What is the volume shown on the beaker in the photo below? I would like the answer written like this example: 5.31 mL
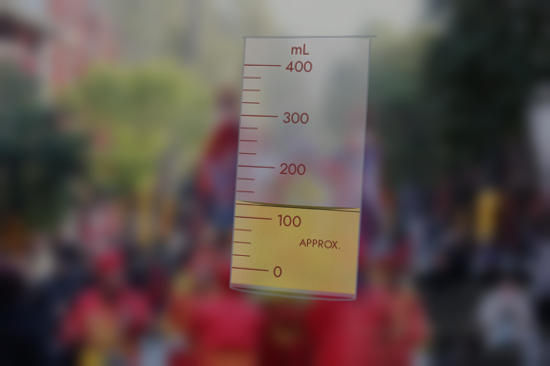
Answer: 125 mL
